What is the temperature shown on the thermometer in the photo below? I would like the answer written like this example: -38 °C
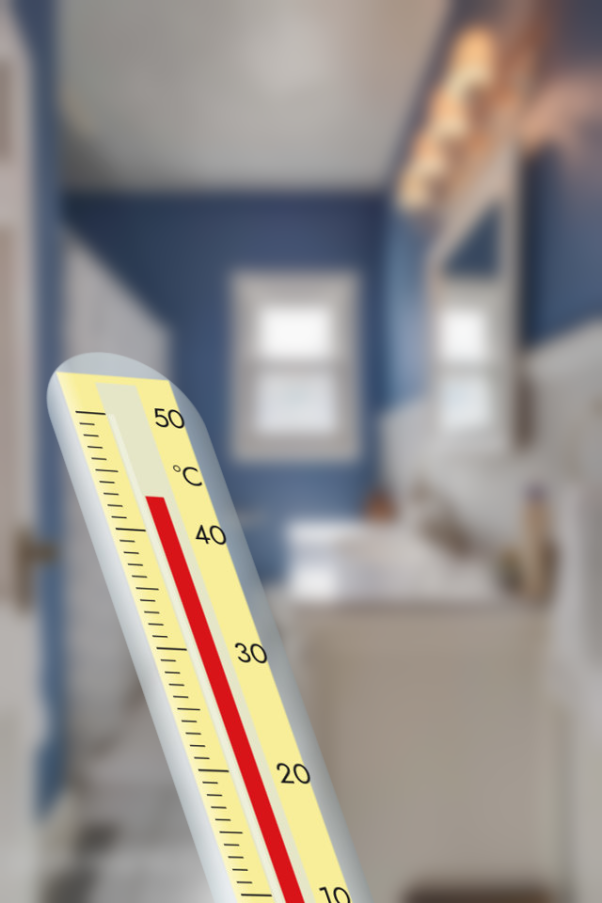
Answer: 43 °C
